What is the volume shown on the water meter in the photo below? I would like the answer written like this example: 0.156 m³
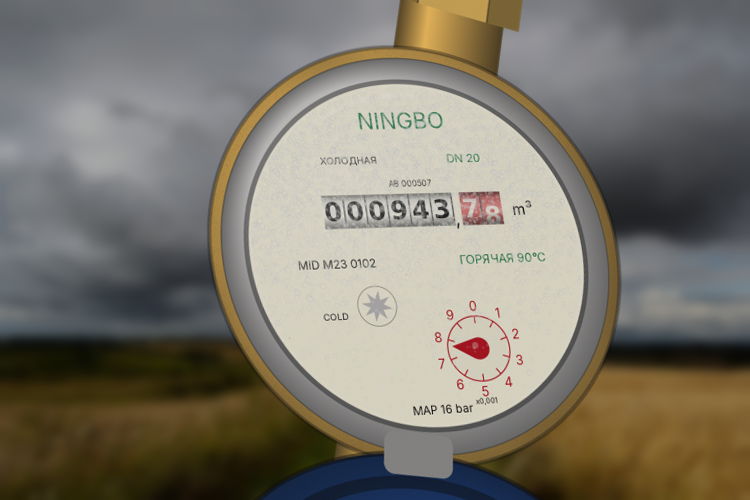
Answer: 943.777 m³
